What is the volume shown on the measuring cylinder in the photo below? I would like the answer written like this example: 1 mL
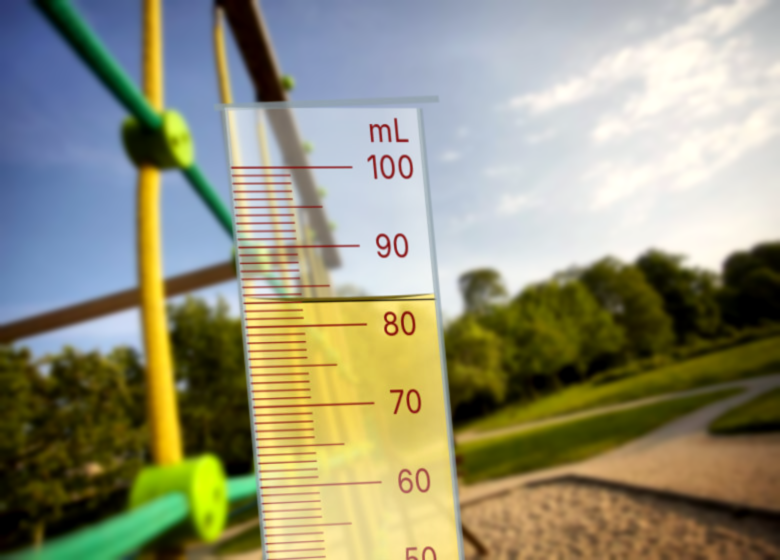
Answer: 83 mL
